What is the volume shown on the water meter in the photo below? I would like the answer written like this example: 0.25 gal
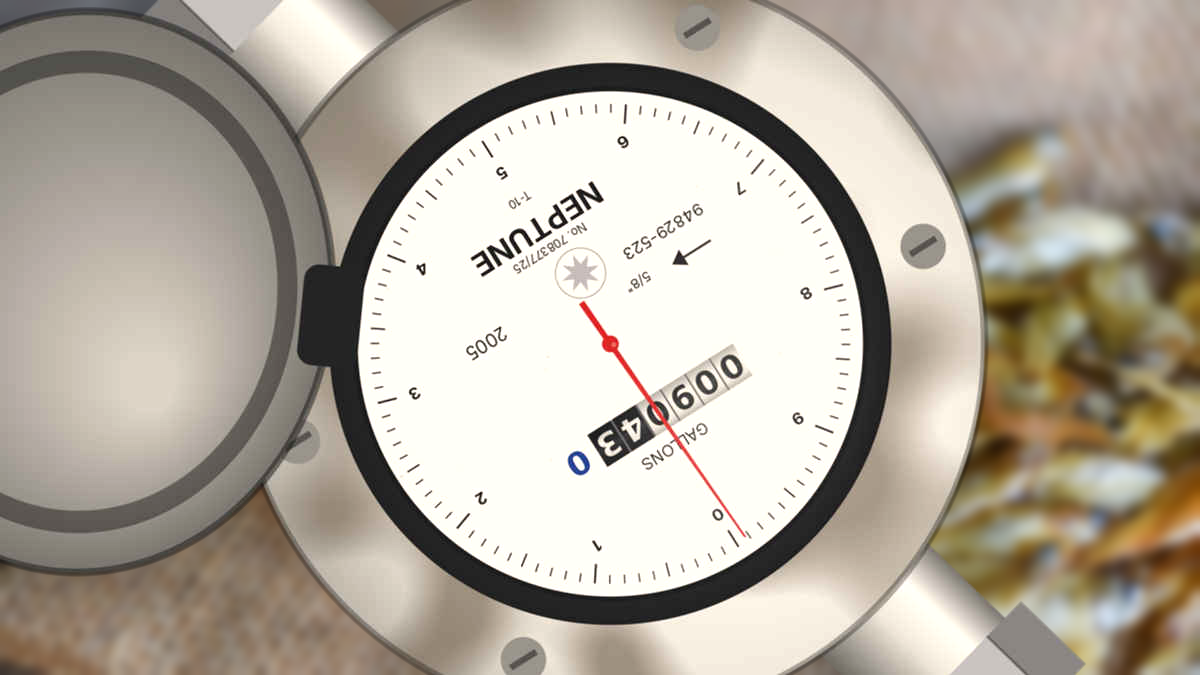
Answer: 90429.9 gal
